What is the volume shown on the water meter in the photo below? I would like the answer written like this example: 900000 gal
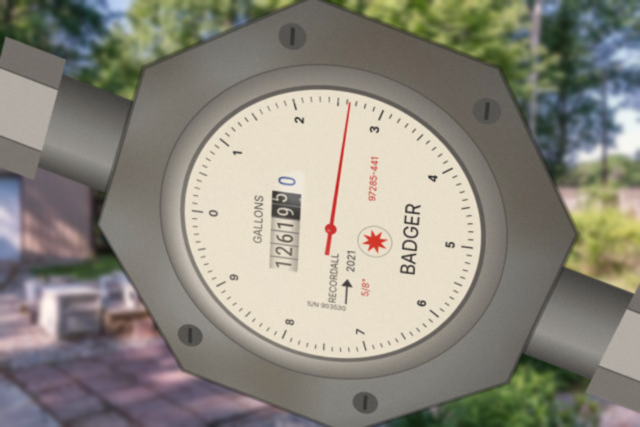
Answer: 1261952.6 gal
